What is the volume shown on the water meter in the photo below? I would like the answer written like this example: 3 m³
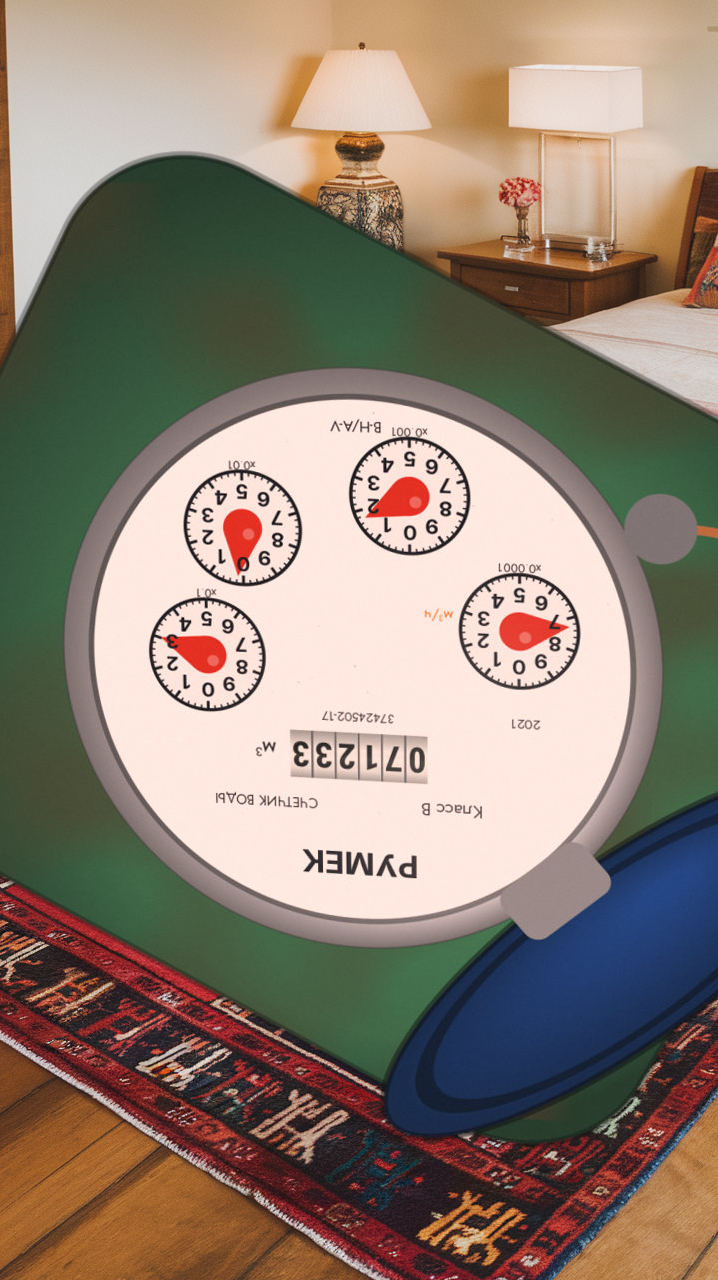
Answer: 71233.3017 m³
